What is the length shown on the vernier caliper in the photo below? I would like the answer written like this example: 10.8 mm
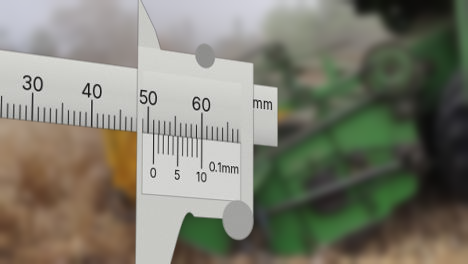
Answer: 51.0 mm
